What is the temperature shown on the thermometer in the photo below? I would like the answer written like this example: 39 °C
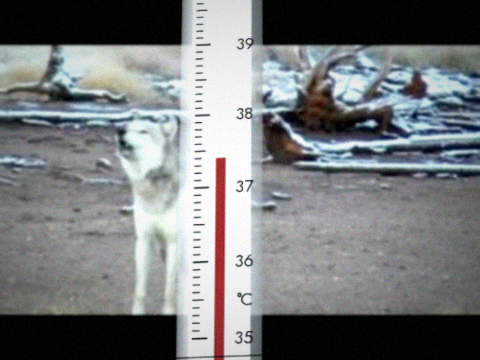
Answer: 37.4 °C
